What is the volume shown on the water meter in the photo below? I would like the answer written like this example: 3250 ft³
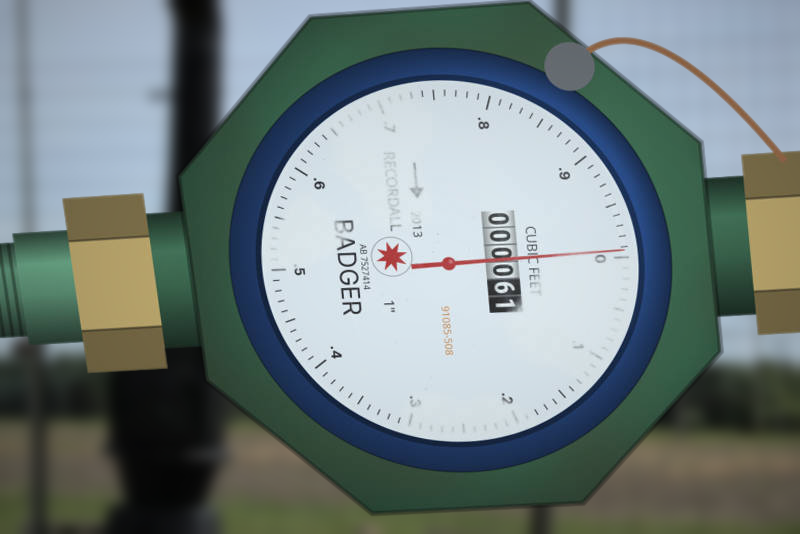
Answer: 60.99 ft³
